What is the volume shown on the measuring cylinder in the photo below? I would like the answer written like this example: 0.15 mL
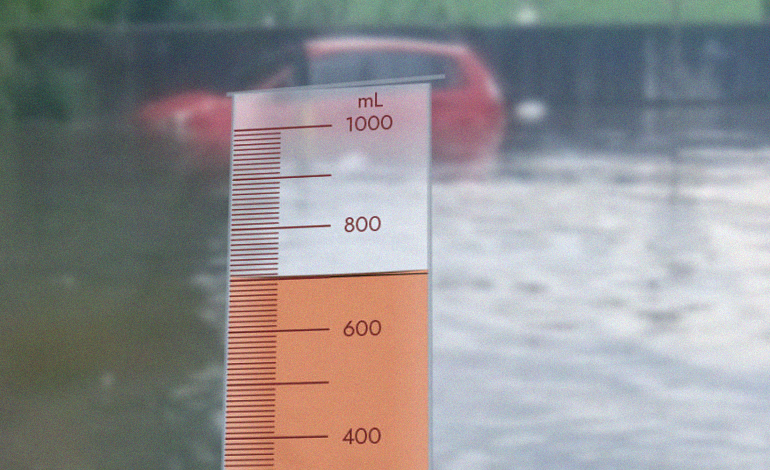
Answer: 700 mL
